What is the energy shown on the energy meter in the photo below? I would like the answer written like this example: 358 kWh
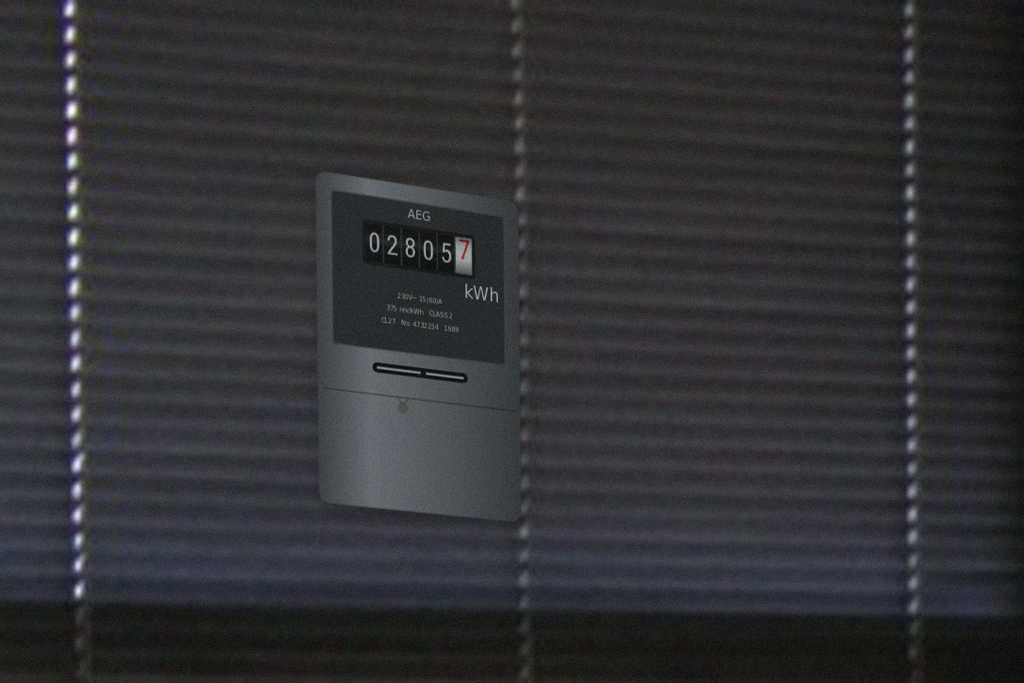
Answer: 2805.7 kWh
